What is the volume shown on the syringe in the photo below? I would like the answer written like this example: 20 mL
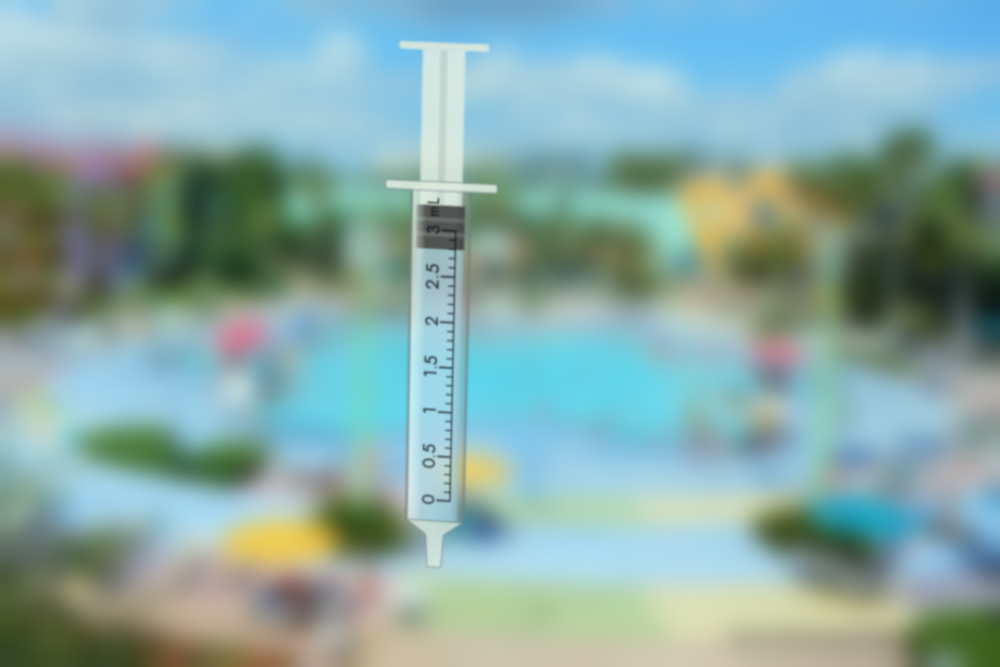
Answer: 2.8 mL
